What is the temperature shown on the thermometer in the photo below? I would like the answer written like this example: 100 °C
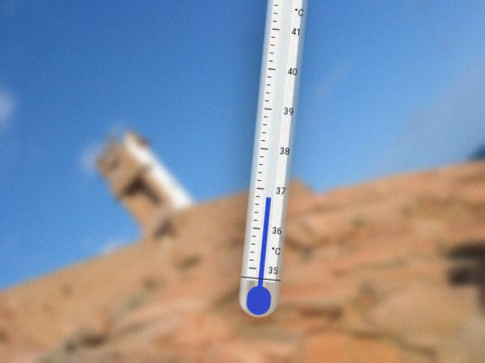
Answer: 36.8 °C
